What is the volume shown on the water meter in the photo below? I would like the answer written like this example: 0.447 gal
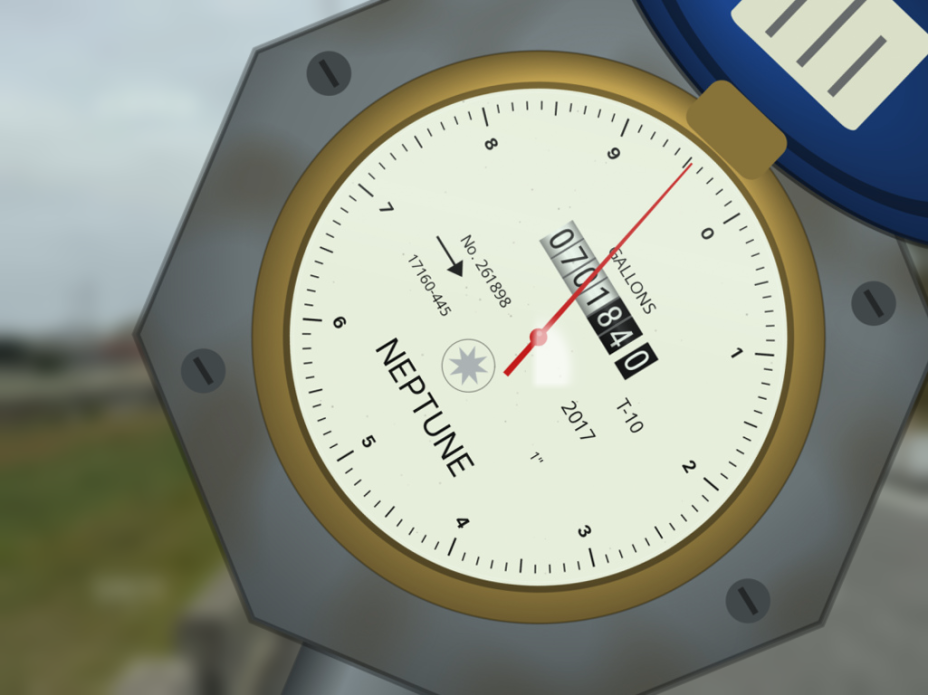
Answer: 701839.5 gal
